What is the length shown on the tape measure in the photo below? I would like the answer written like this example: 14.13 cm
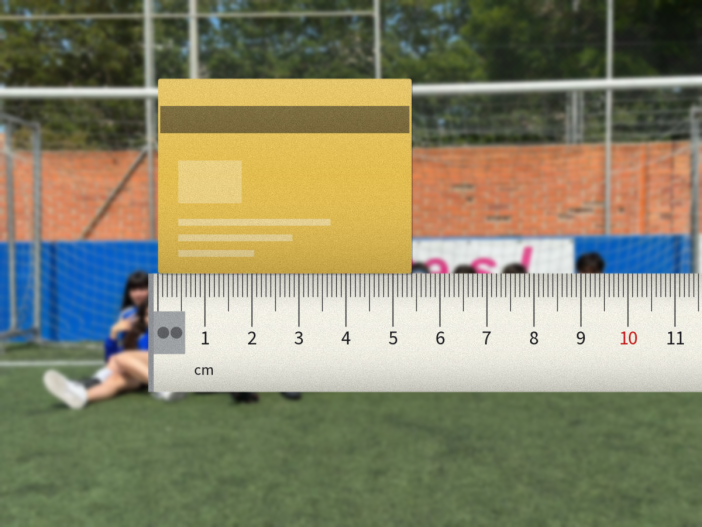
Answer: 5.4 cm
